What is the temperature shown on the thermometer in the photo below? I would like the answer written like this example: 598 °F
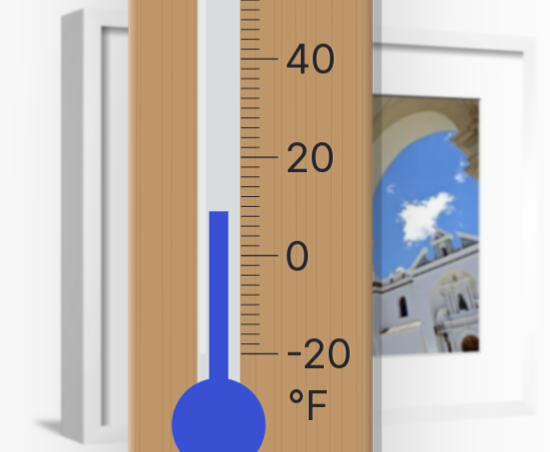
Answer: 9 °F
